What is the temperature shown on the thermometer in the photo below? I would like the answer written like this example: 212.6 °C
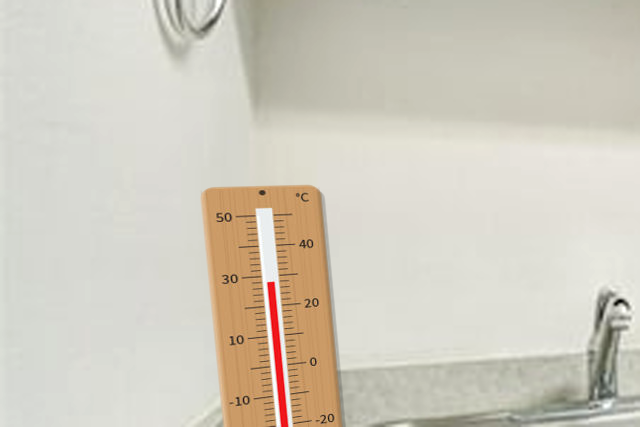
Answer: 28 °C
